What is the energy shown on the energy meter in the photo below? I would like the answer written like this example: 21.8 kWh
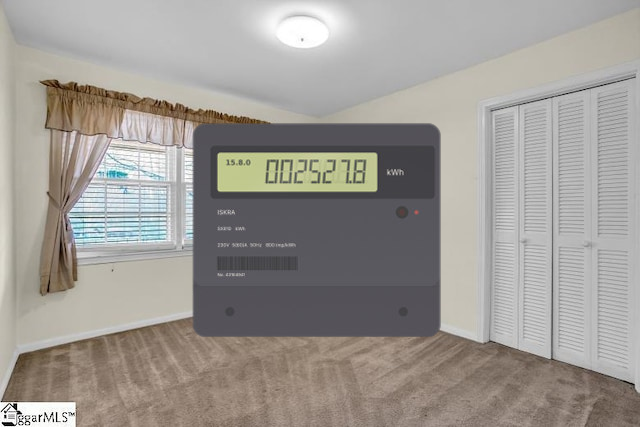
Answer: 2527.8 kWh
